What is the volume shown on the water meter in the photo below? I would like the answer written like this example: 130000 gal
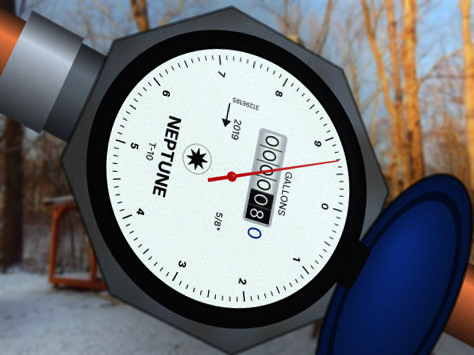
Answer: 79.3 gal
